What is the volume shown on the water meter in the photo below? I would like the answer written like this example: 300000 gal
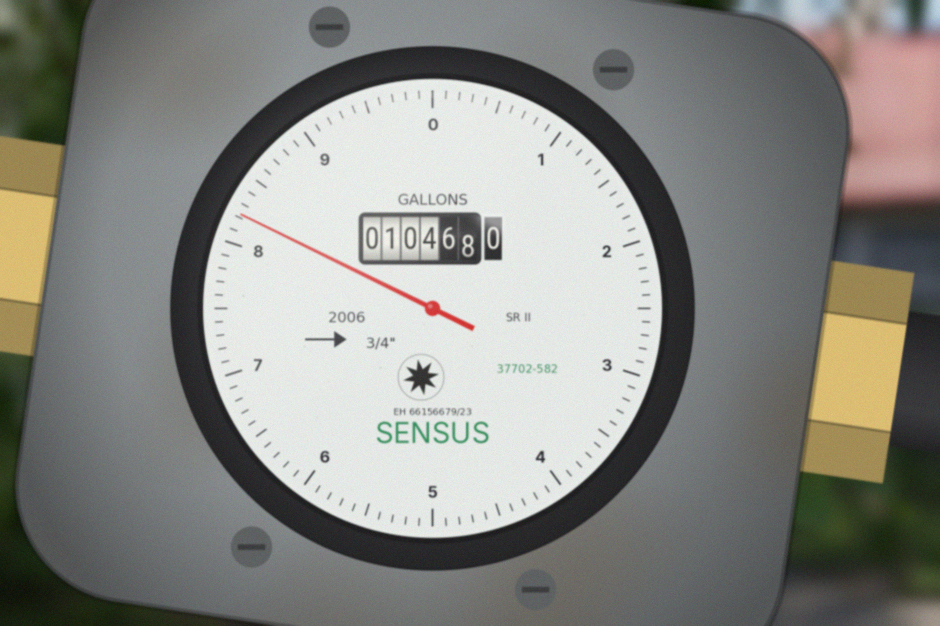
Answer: 104678.2 gal
